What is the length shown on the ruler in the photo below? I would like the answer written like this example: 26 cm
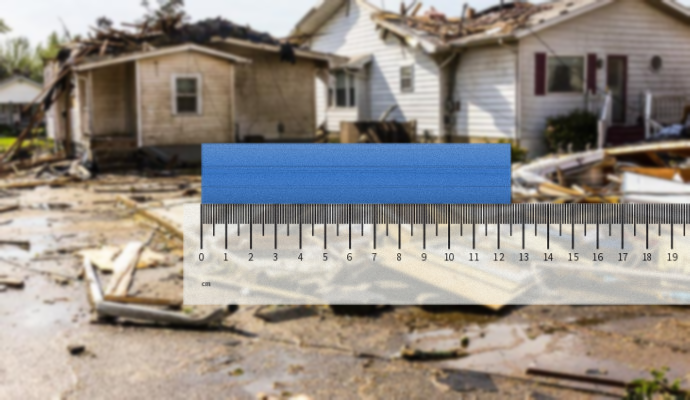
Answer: 12.5 cm
